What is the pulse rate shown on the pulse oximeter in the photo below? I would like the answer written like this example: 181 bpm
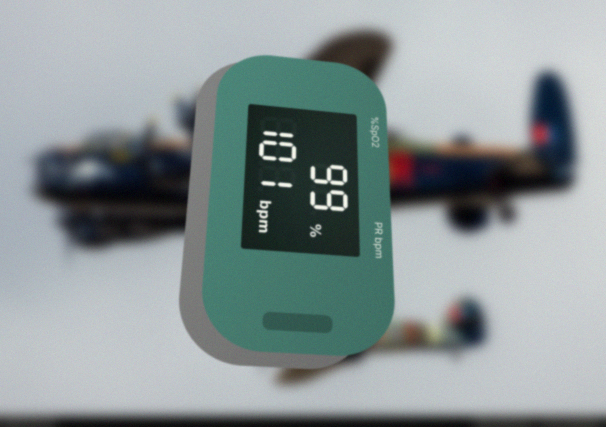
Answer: 101 bpm
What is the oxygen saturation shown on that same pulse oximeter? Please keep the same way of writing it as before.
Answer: 99 %
